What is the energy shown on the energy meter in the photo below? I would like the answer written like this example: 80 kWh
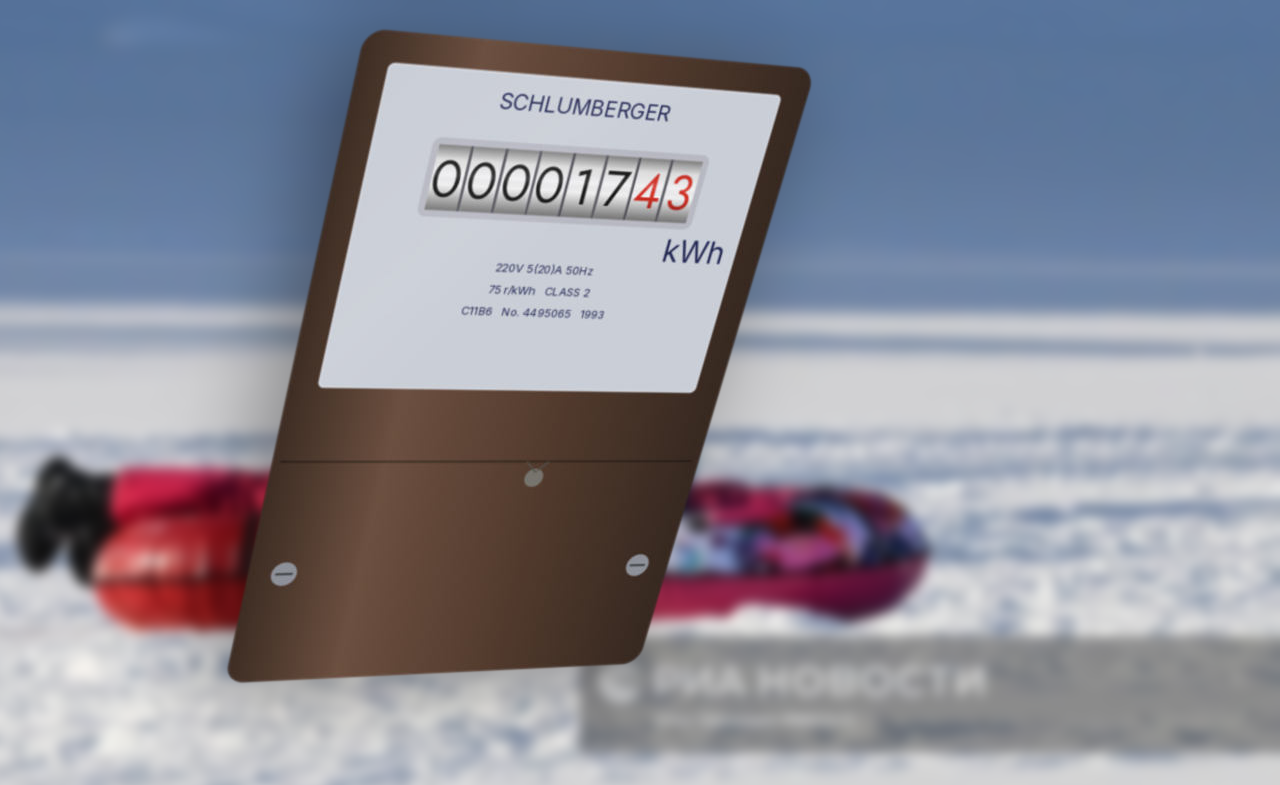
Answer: 17.43 kWh
